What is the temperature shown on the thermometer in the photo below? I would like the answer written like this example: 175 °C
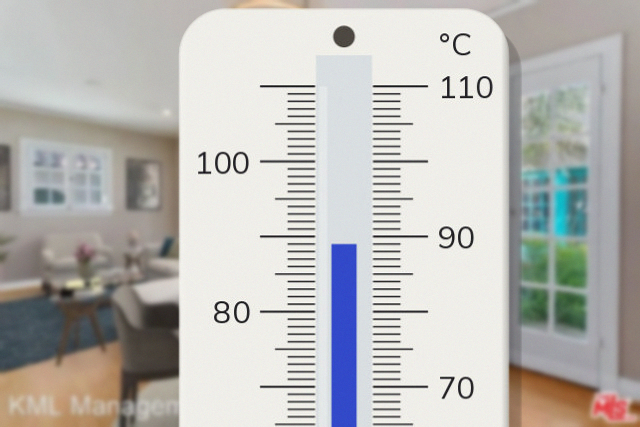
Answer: 89 °C
